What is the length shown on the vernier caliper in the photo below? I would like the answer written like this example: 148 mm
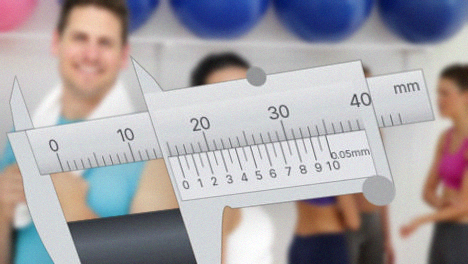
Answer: 15.8 mm
